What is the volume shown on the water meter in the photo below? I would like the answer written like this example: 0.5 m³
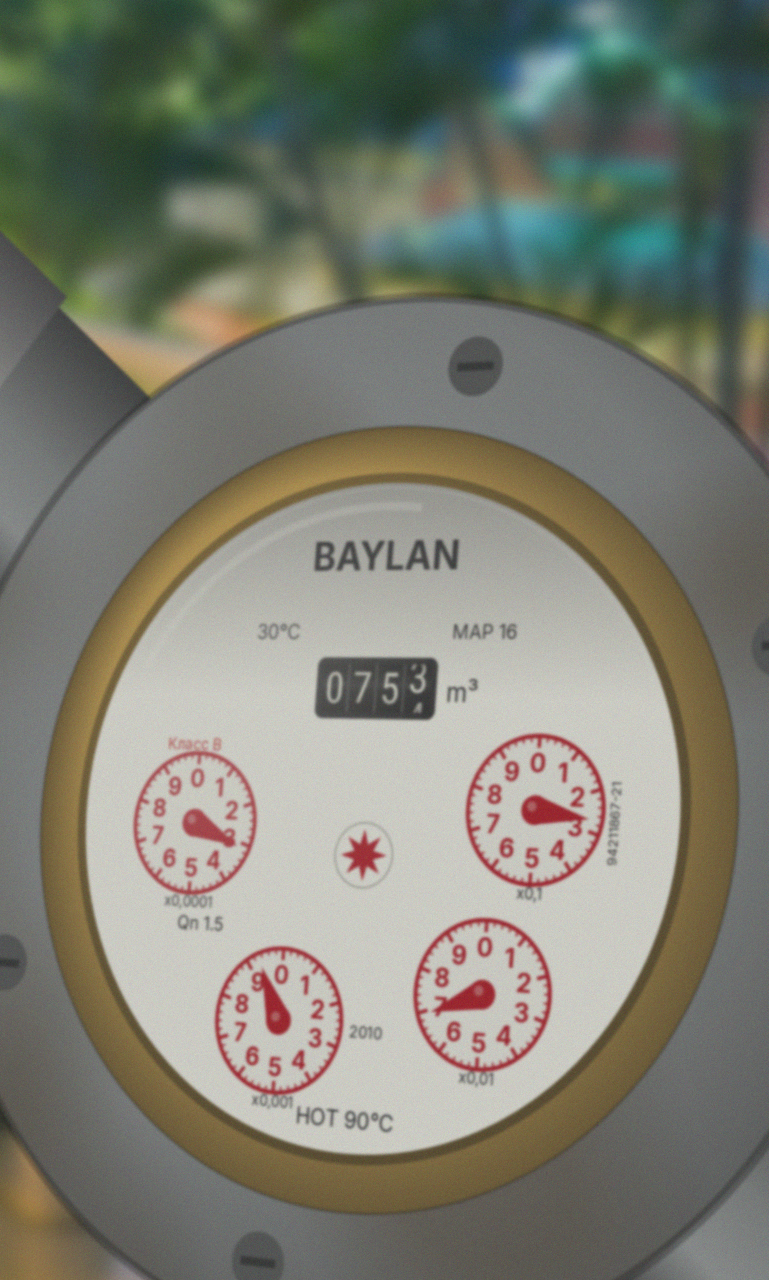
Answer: 753.2693 m³
